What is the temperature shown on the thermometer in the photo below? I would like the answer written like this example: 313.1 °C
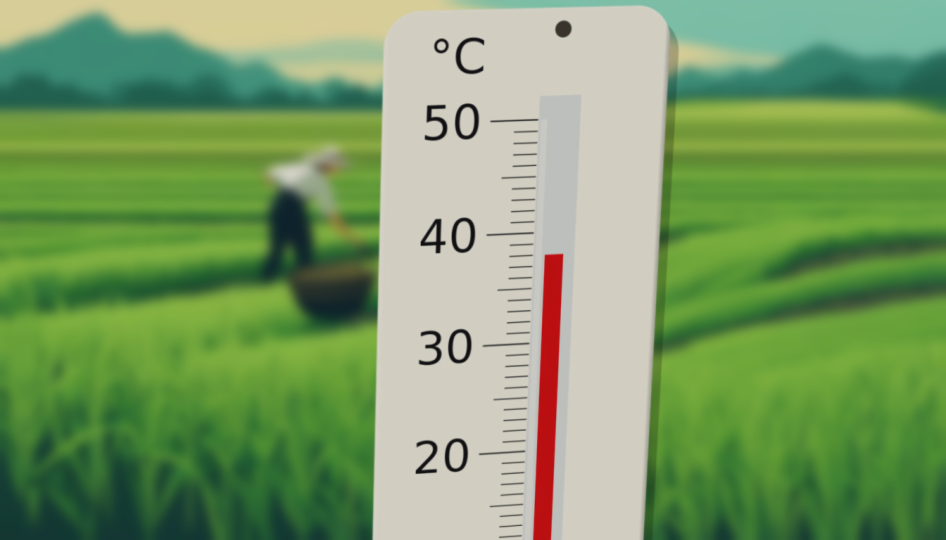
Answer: 38 °C
